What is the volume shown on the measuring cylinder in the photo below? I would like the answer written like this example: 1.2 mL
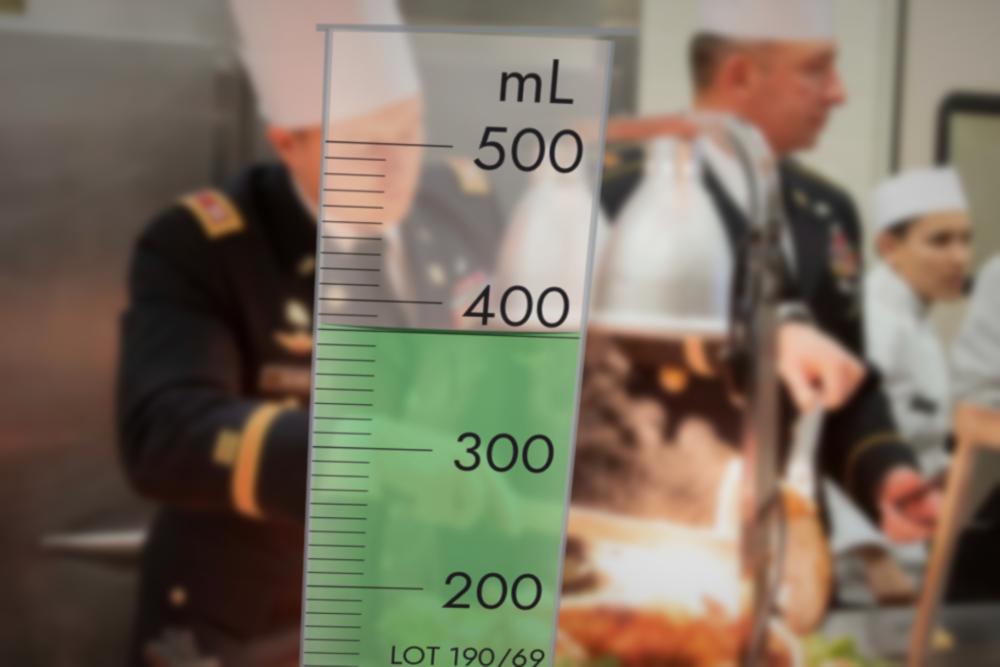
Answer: 380 mL
